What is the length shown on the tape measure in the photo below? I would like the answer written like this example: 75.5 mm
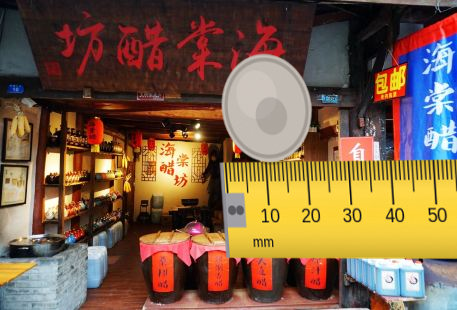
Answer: 22 mm
